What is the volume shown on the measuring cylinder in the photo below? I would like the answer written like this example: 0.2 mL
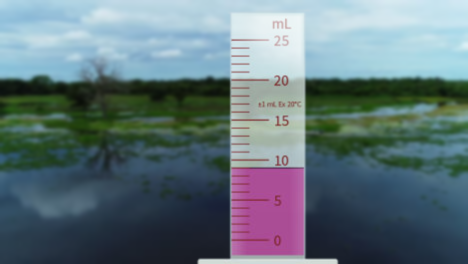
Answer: 9 mL
